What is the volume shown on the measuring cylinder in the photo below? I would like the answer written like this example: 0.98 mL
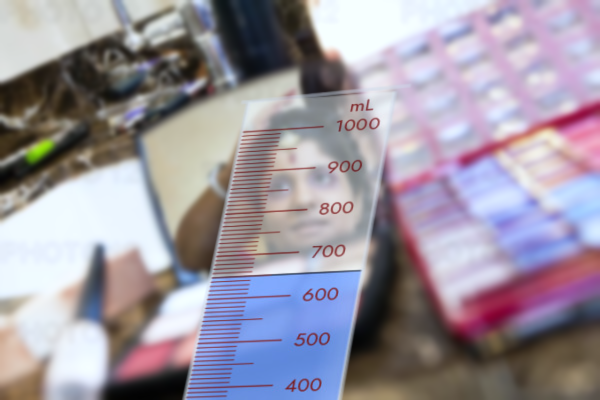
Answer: 650 mL
